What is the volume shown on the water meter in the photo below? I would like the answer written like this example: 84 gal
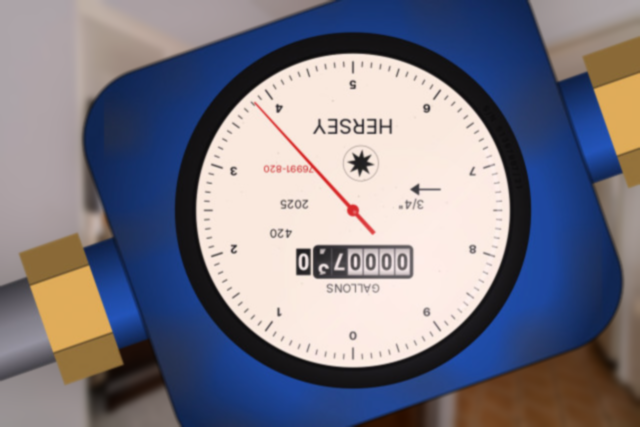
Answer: 733.8 gal
